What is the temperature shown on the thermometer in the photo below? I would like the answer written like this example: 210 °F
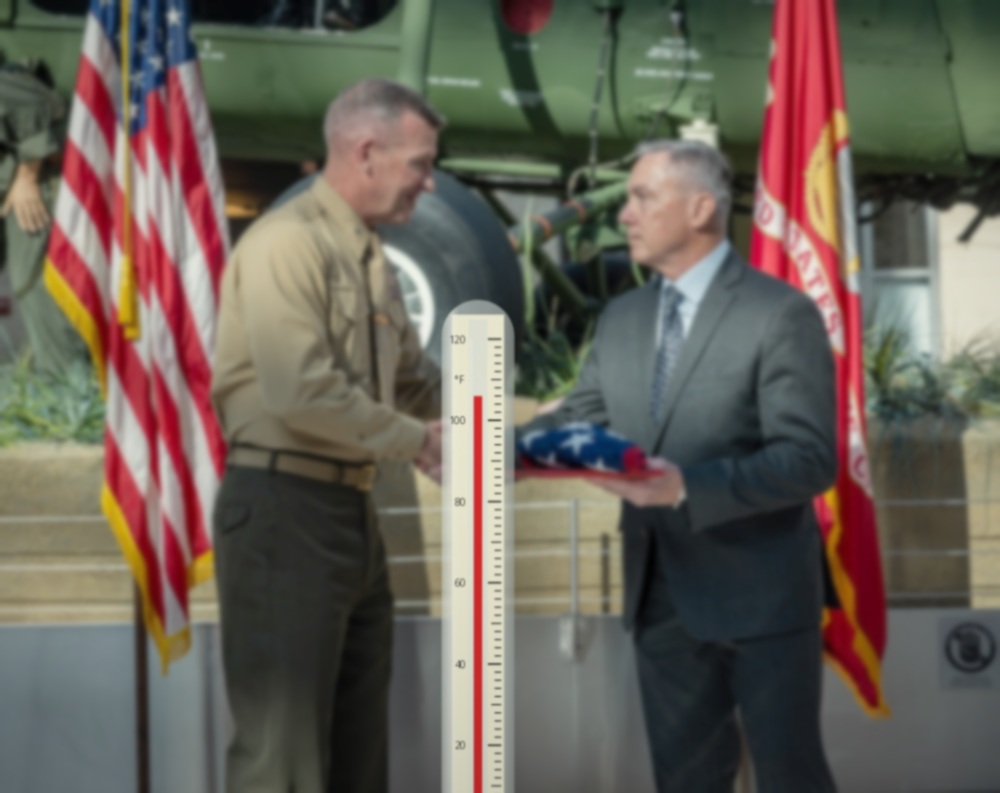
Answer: 106 °F
